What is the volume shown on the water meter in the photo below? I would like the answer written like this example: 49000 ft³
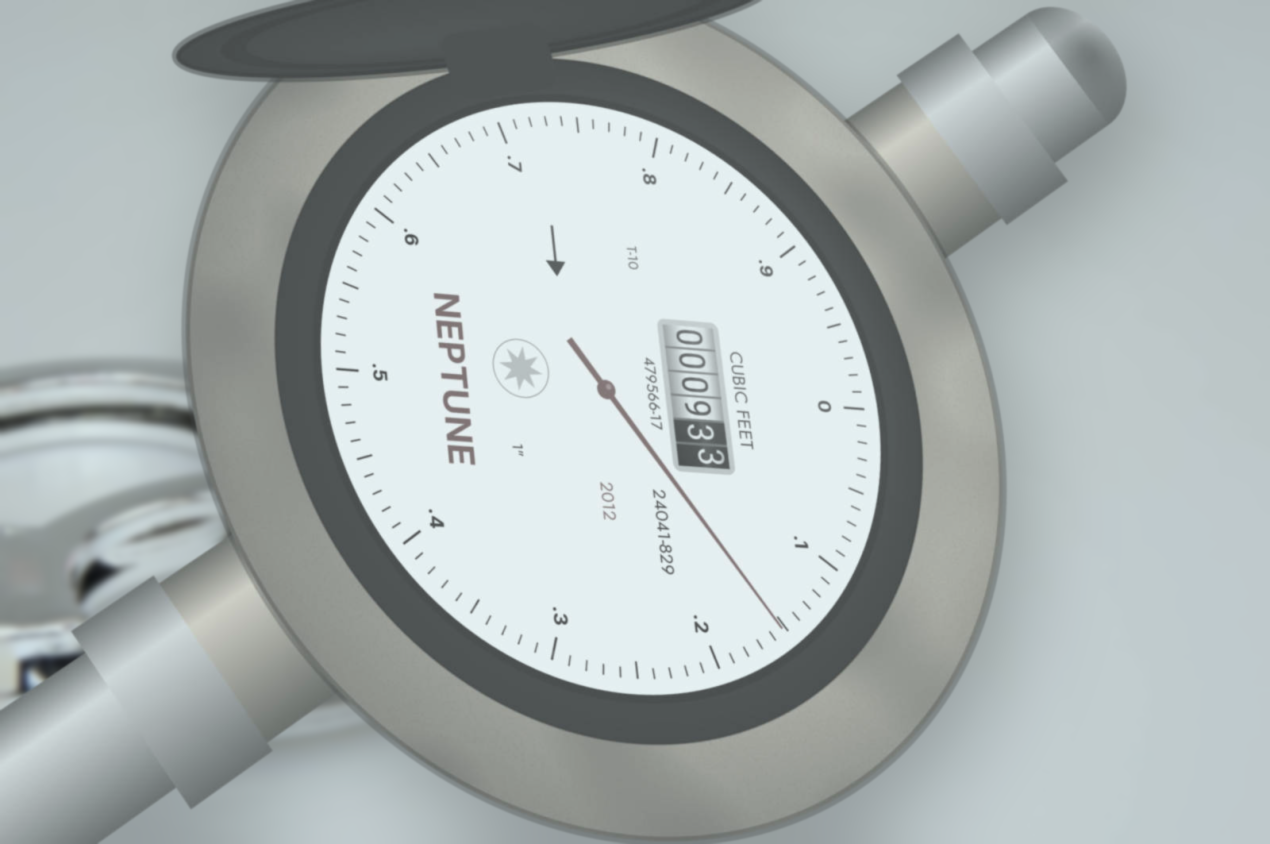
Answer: 933.15 ft³
